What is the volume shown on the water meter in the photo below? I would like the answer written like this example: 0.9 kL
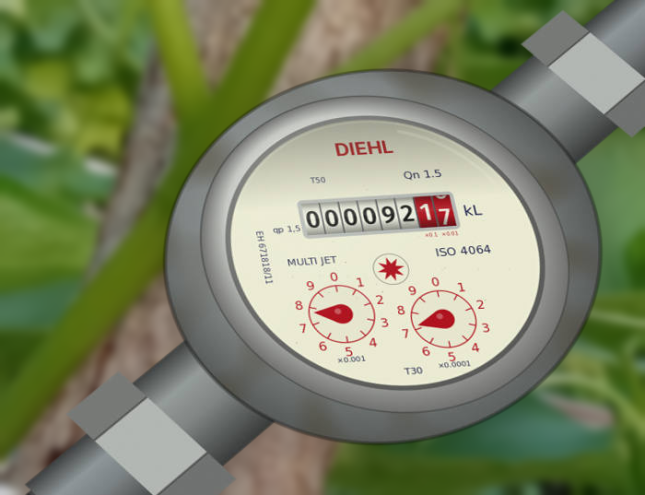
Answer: 92.1677 kL
